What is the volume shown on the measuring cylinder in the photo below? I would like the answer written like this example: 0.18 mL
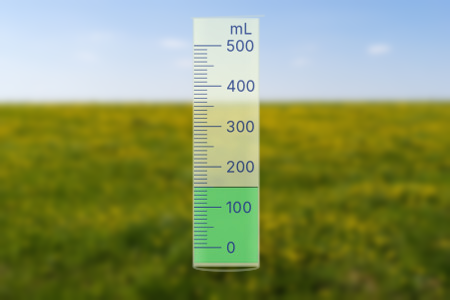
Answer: 150 mL
